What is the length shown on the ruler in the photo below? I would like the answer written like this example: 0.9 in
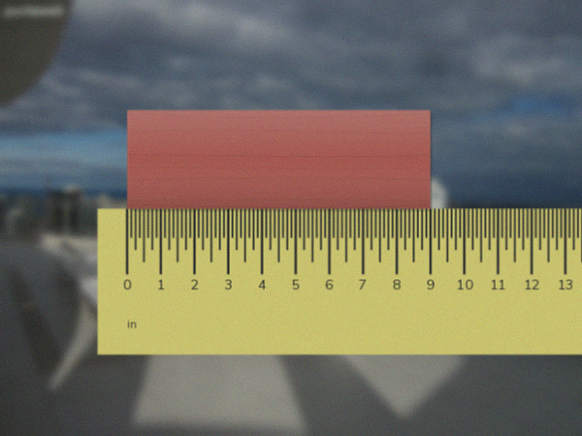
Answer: 9 in
